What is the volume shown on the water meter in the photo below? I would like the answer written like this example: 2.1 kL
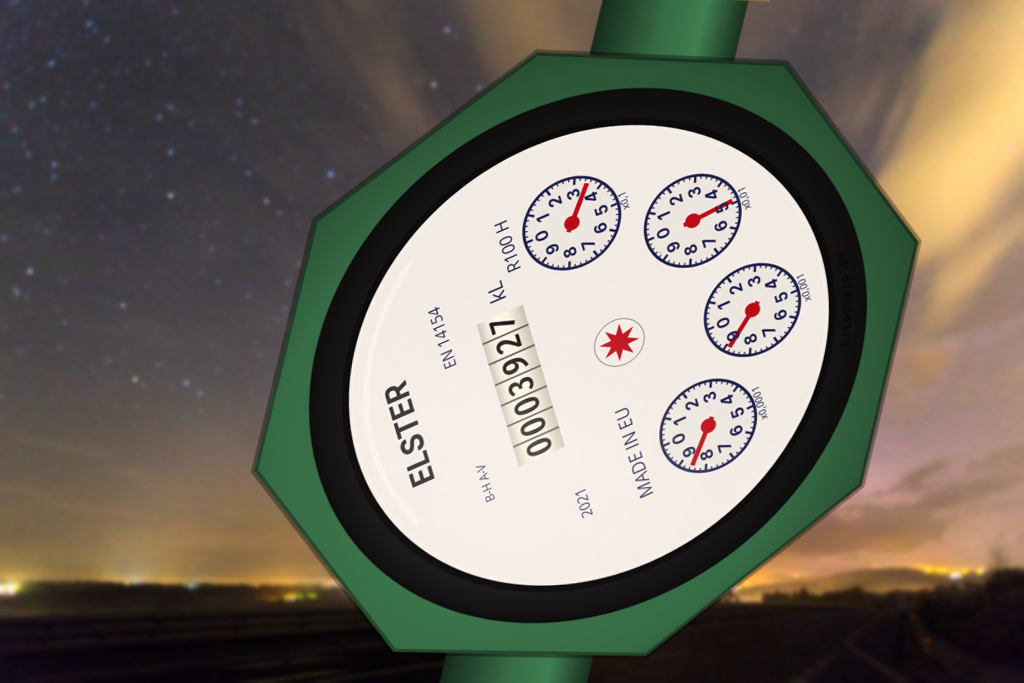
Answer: 3927.3488 kL
